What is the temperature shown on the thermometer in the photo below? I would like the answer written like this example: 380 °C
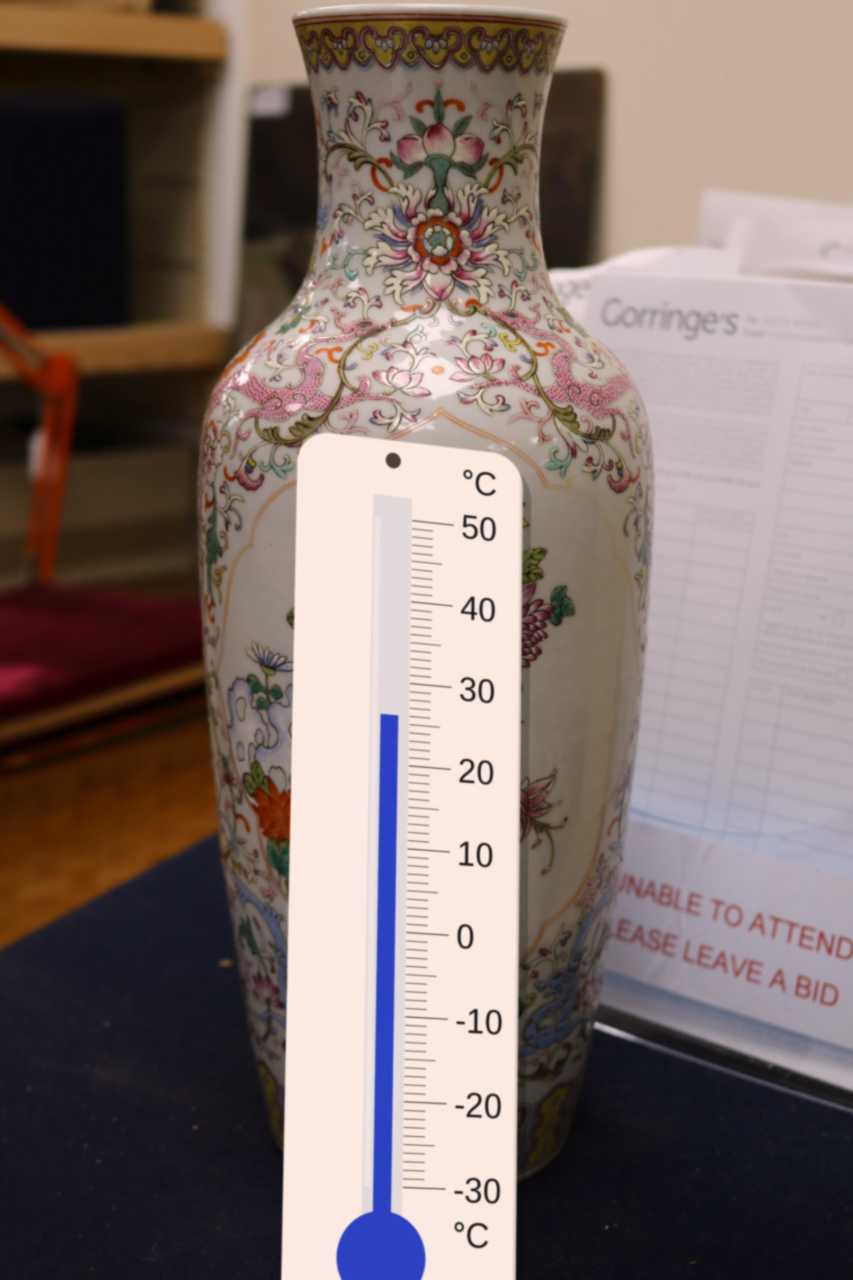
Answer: 26 °C
